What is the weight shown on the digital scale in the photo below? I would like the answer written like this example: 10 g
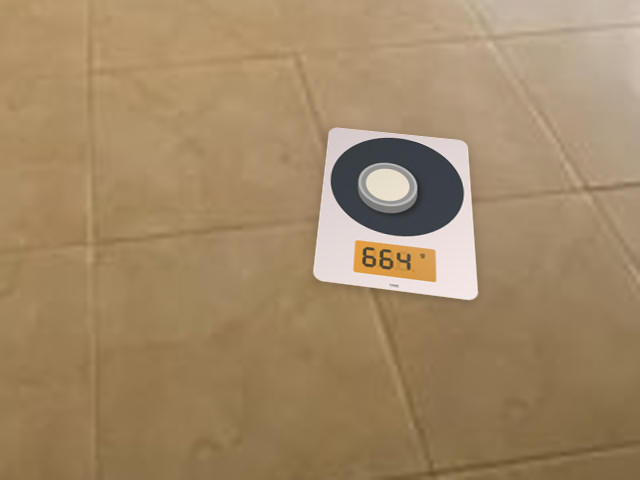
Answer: 664 g
